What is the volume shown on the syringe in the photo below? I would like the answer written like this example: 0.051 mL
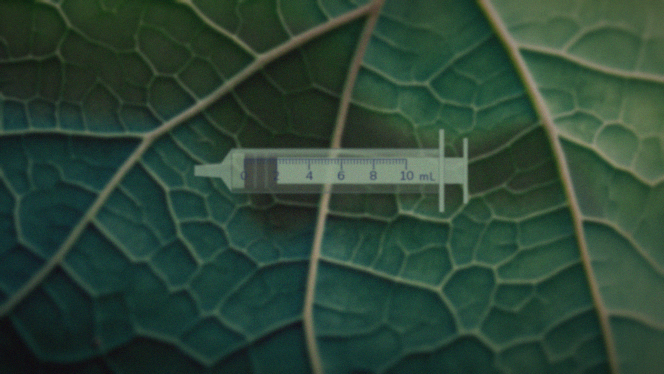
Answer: 0 mL
